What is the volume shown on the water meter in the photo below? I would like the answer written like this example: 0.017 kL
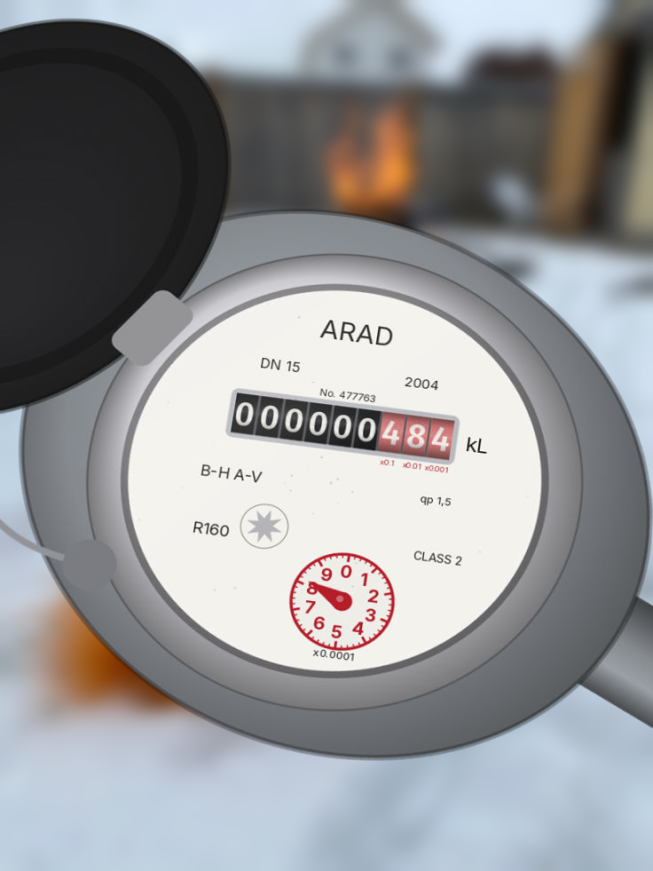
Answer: 0.4848 kL
